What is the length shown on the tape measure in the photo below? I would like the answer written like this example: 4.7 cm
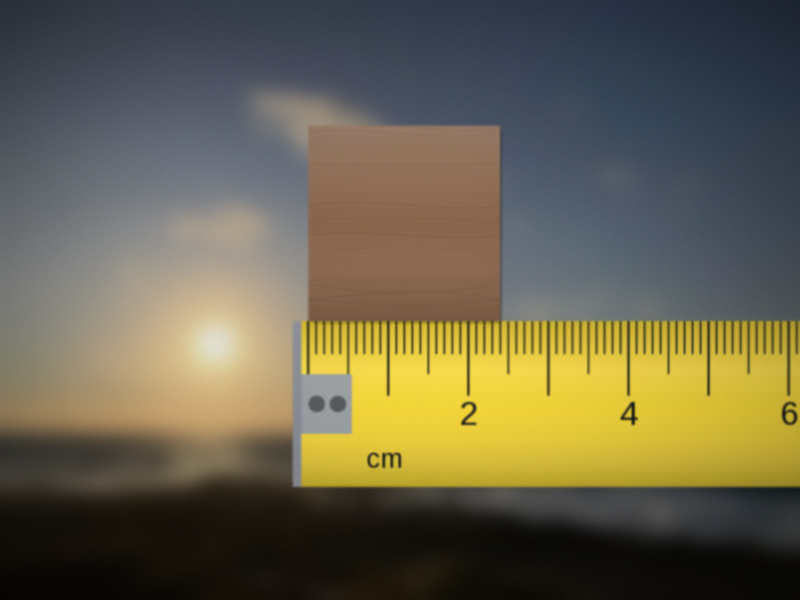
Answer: 2.4 cm
